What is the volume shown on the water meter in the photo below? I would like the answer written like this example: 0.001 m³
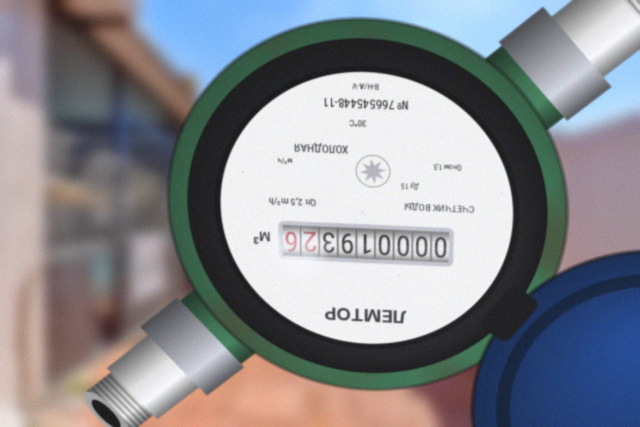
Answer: 193.26 m³
